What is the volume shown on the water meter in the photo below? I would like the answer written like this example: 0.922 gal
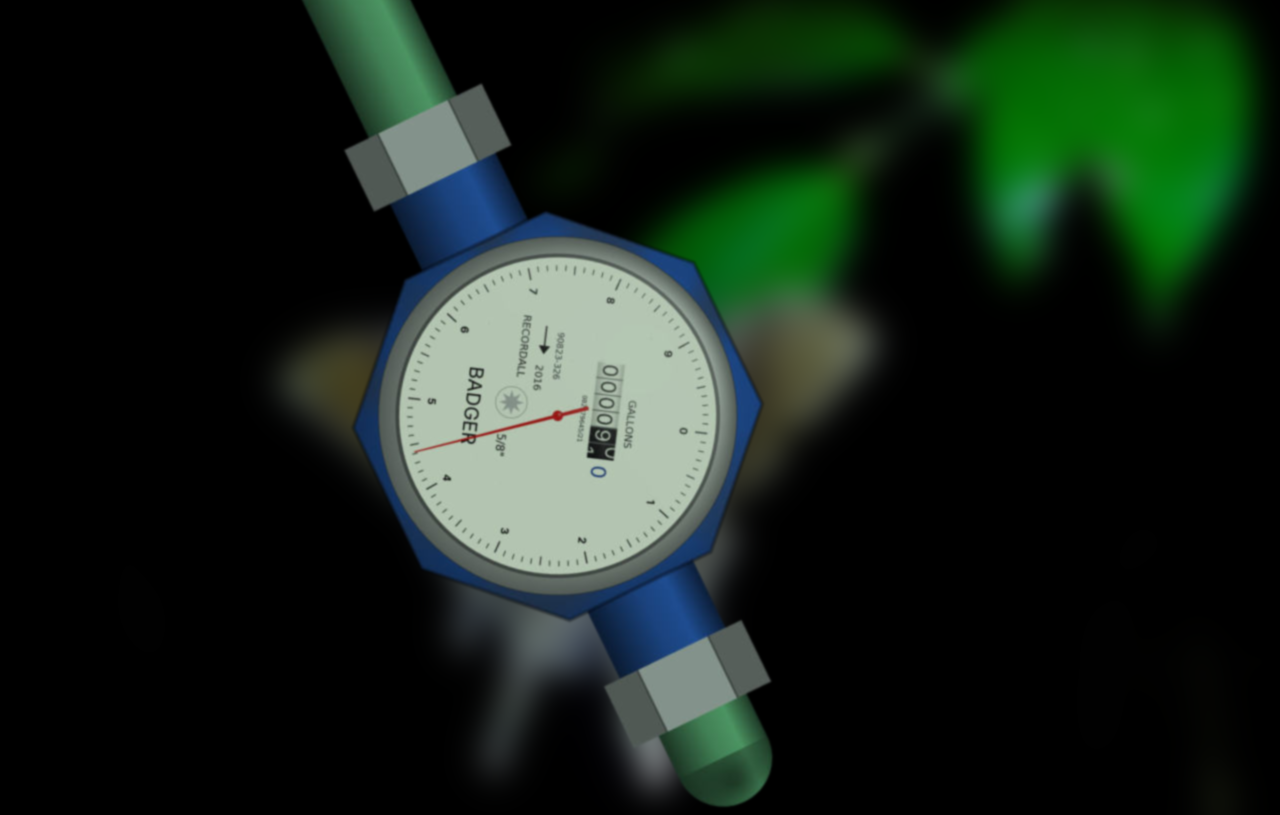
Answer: 904.4 gal
